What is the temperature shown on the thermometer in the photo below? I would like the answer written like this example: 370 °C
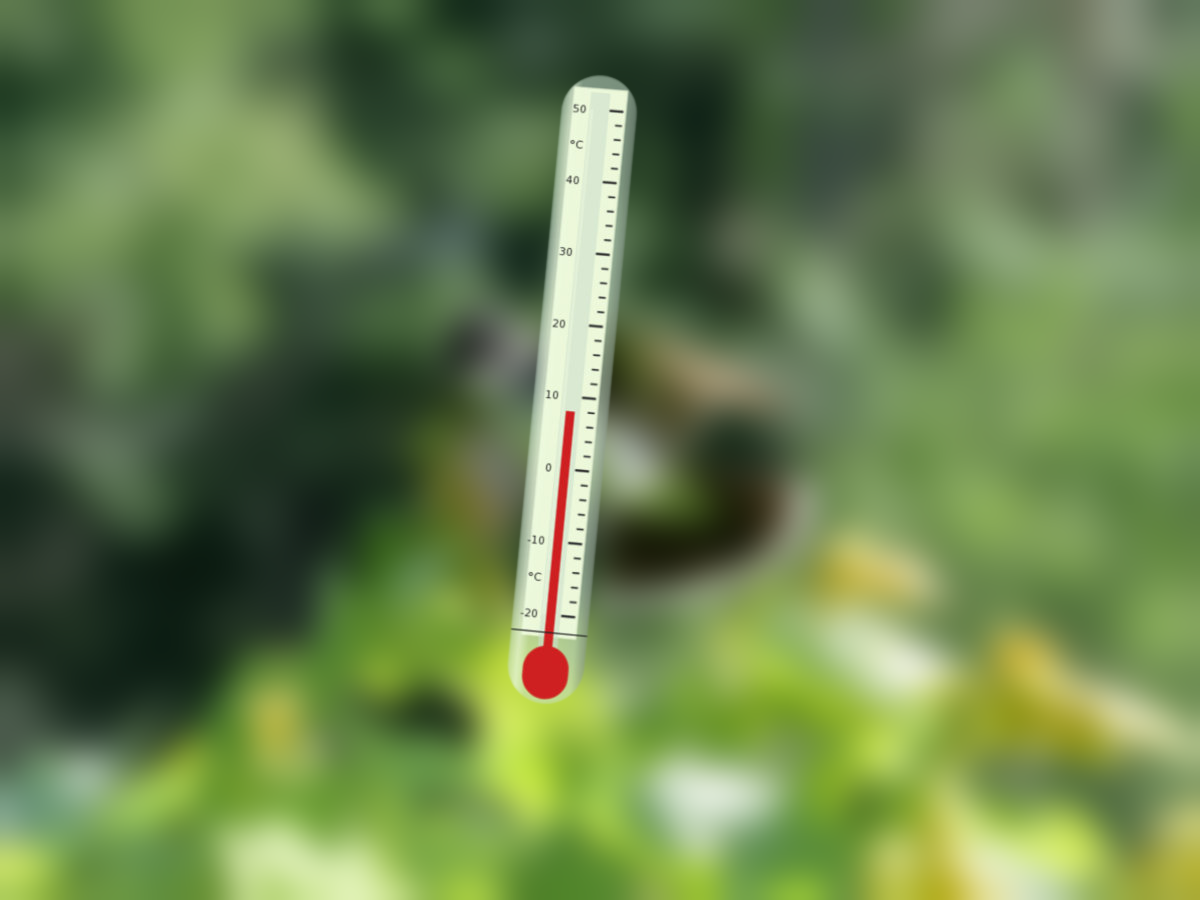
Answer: 8 °C
